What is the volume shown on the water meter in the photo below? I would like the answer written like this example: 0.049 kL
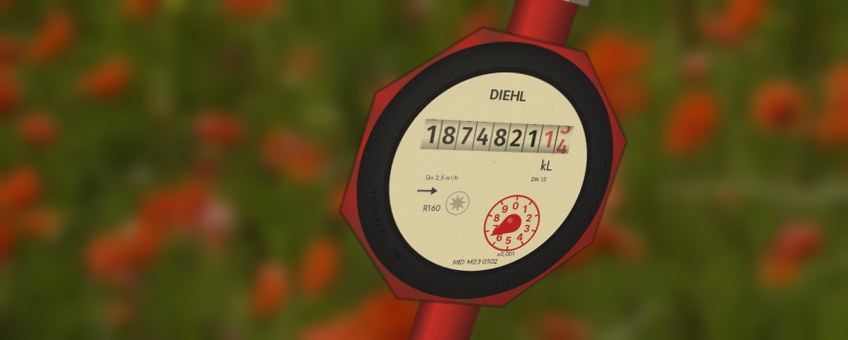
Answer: 1874821.136 kL
